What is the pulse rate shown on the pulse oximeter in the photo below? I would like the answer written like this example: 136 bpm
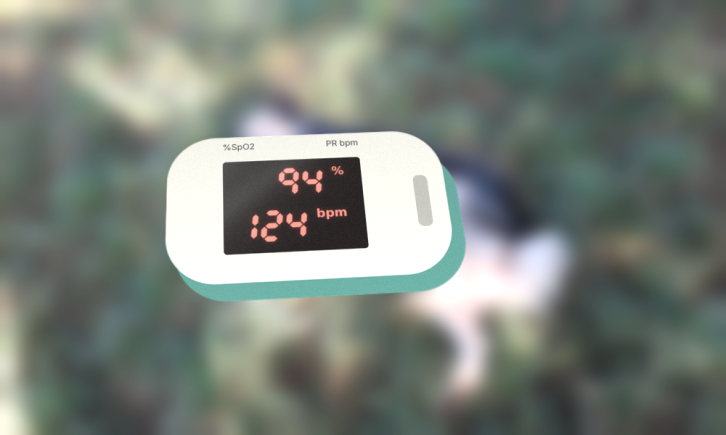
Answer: 124 bpm
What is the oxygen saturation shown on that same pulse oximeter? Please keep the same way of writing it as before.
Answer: 94 %
